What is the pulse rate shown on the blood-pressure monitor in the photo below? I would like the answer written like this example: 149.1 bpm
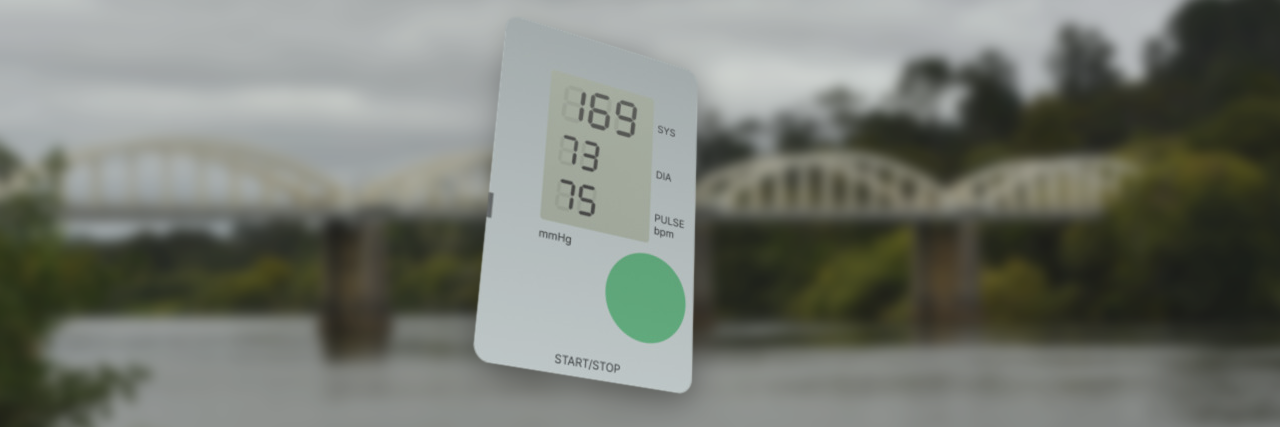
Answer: 75 bpm
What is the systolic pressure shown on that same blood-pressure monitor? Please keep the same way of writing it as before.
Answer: 169 mmHg
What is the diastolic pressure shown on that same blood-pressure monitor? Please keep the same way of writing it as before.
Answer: 73 mmHg
